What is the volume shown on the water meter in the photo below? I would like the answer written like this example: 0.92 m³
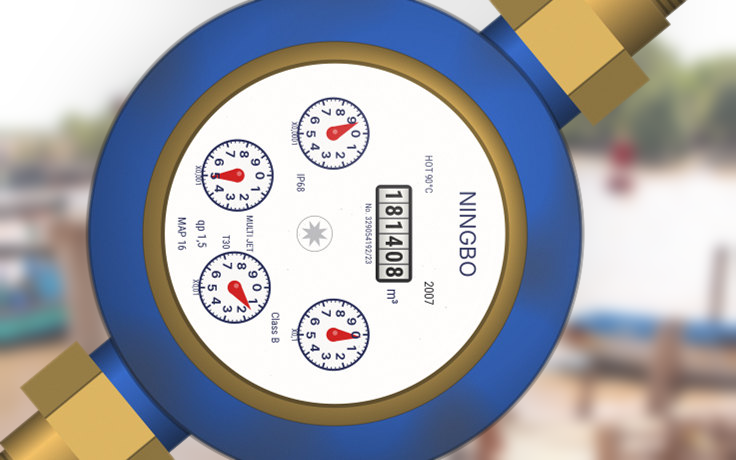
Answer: 181408.0149 m³
